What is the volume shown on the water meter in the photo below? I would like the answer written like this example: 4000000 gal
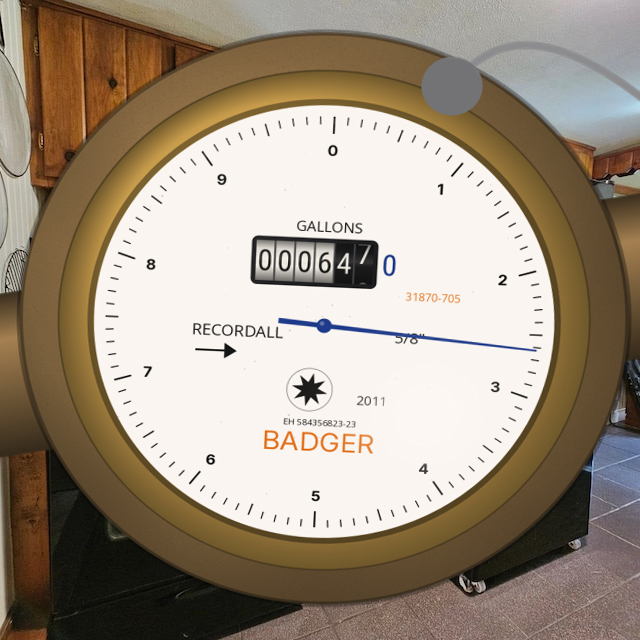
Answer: 6472.6 gal
